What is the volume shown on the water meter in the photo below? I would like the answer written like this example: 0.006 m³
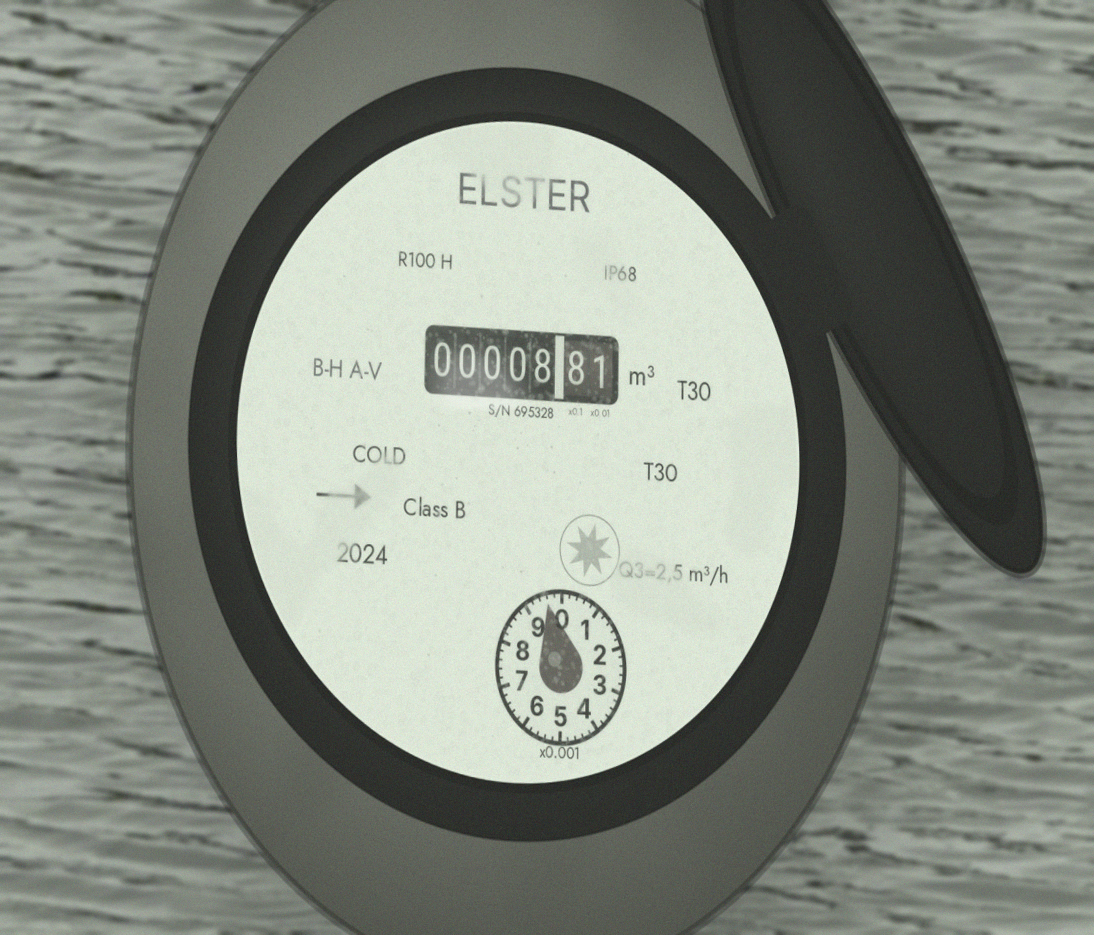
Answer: 8.809 m³
